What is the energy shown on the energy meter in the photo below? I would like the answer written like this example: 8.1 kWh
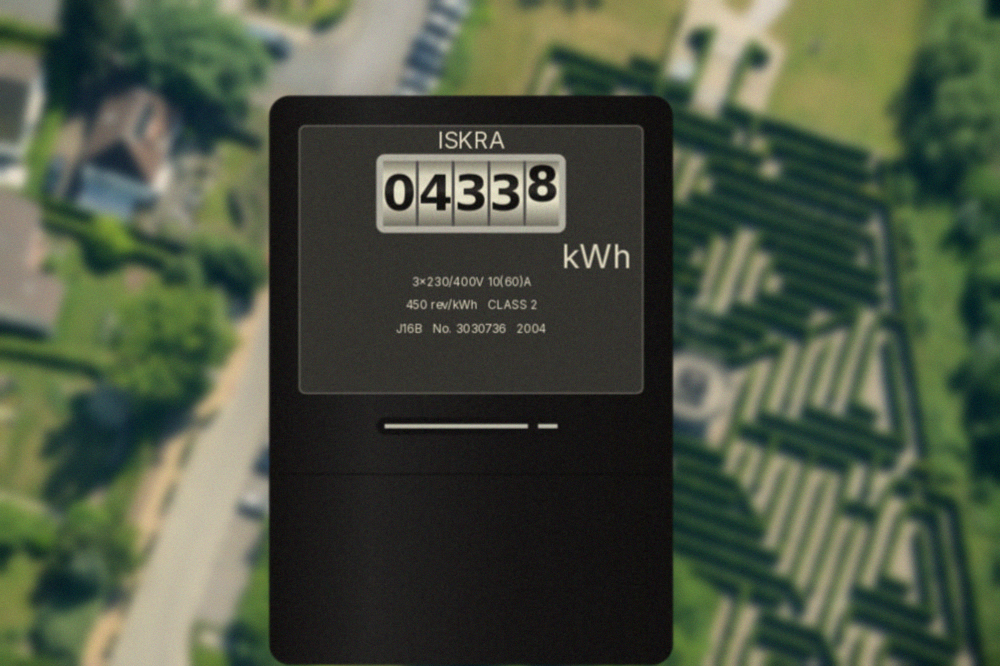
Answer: 4338 kWh
